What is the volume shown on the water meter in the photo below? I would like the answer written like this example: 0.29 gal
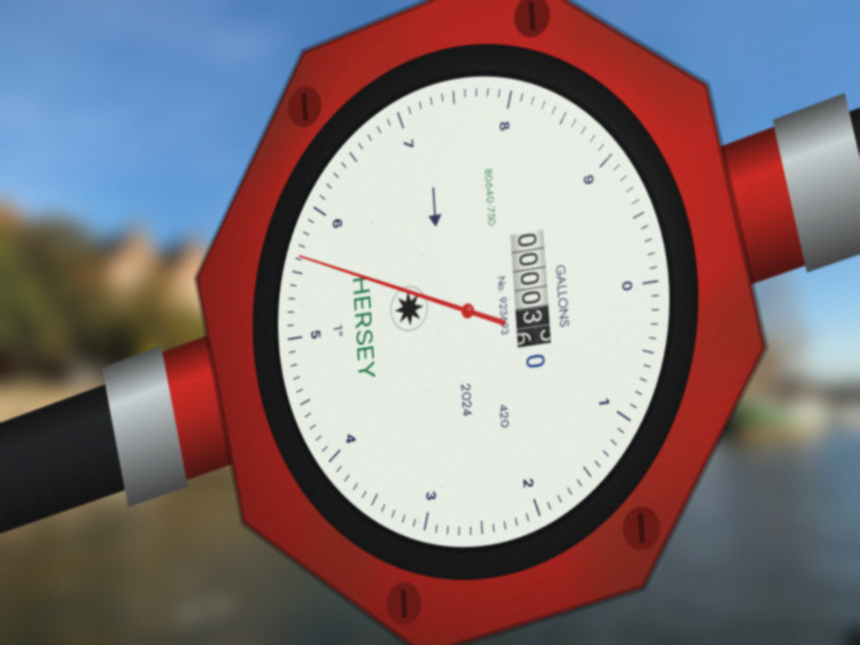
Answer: 355.6 gal
